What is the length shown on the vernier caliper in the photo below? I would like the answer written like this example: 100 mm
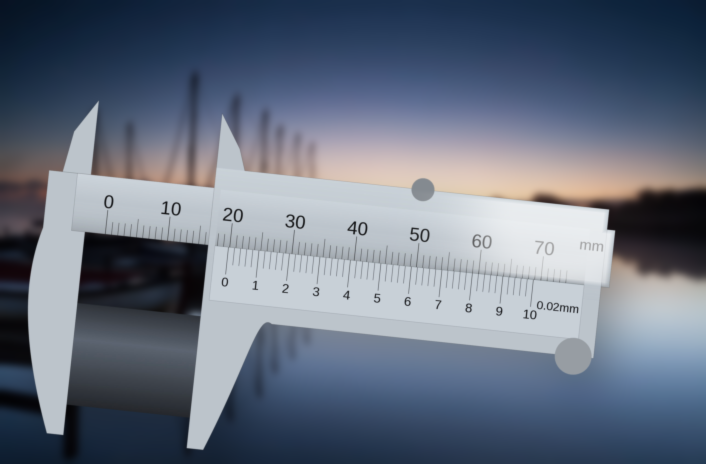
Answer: 19.8 mm
